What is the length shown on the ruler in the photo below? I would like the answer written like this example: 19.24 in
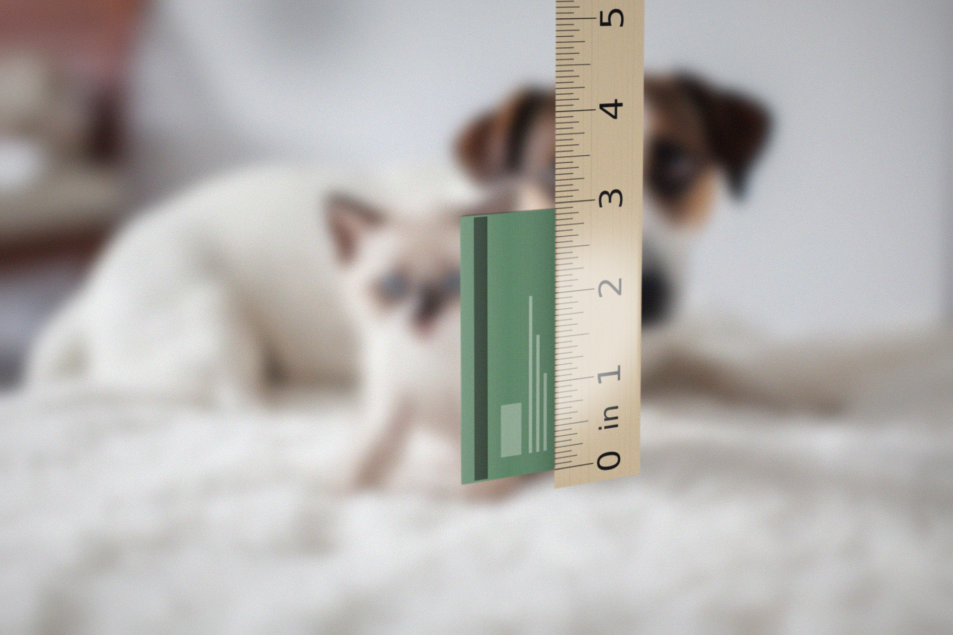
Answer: 2.9375 in
